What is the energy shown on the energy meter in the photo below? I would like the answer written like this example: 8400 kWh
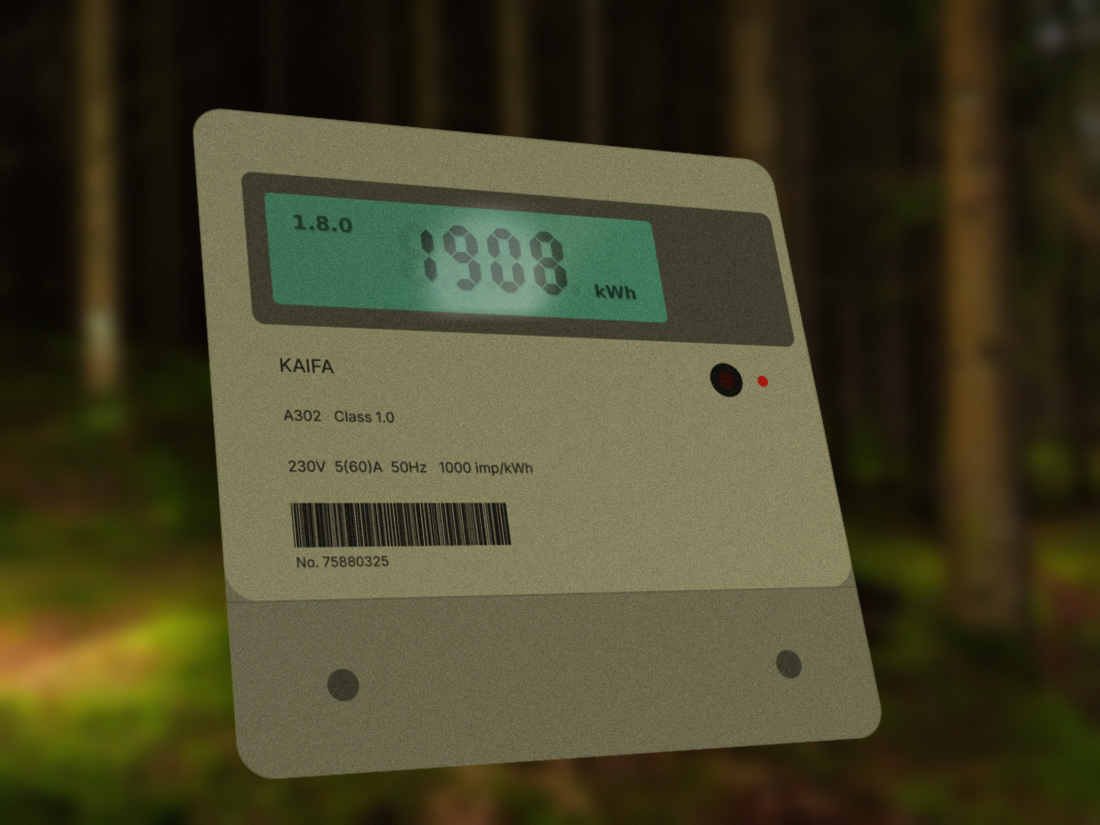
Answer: 1908 kWh
